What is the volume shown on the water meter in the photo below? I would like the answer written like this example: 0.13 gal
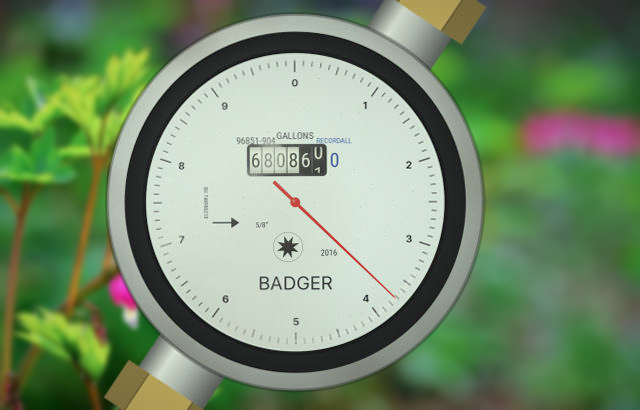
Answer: 6808603.7 gal
